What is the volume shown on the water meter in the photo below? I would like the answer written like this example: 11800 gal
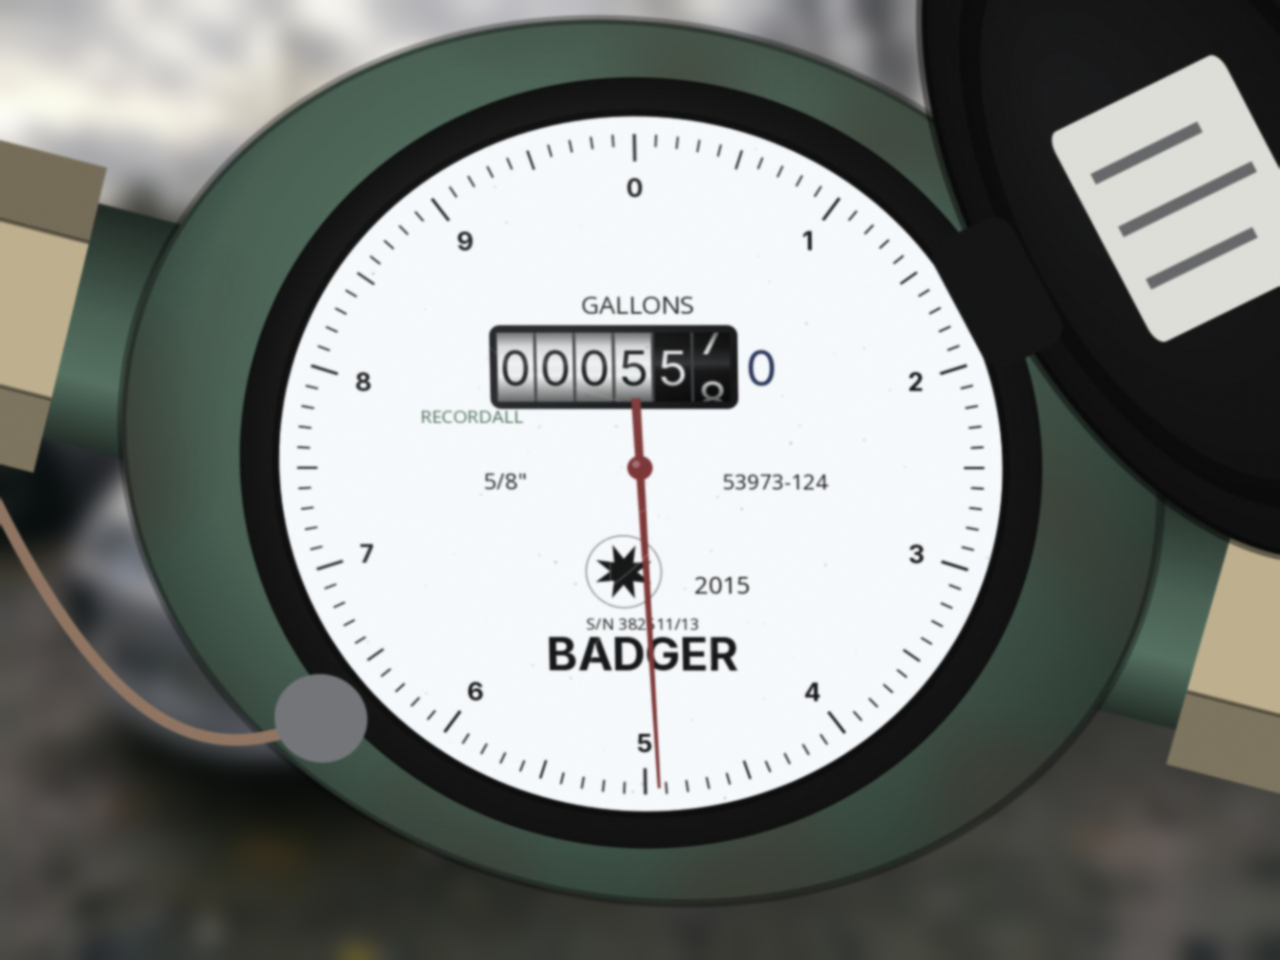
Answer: 5574.9 gal
